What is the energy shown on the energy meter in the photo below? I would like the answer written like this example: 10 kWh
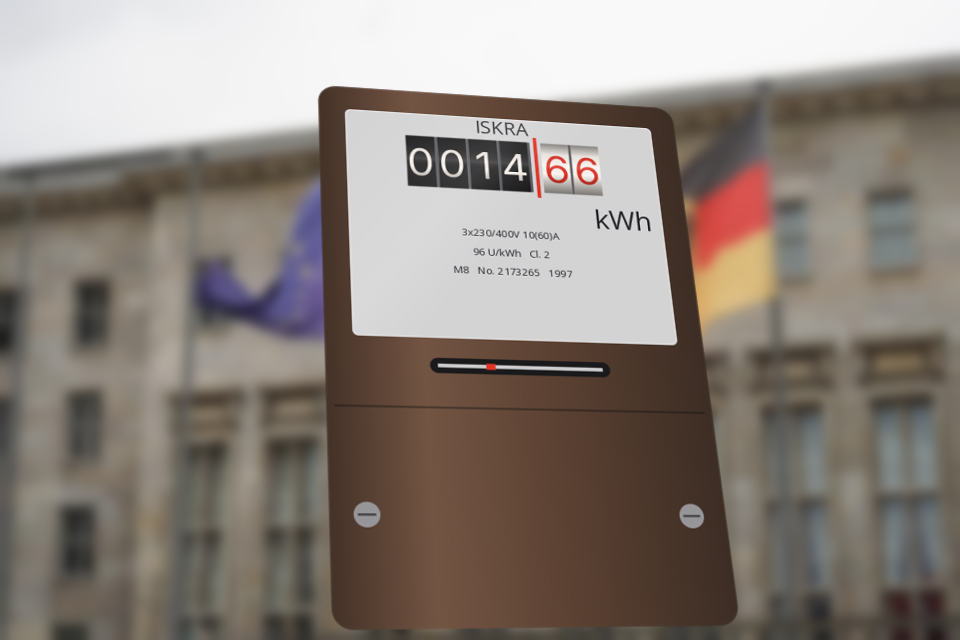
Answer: 14.66 kWh
